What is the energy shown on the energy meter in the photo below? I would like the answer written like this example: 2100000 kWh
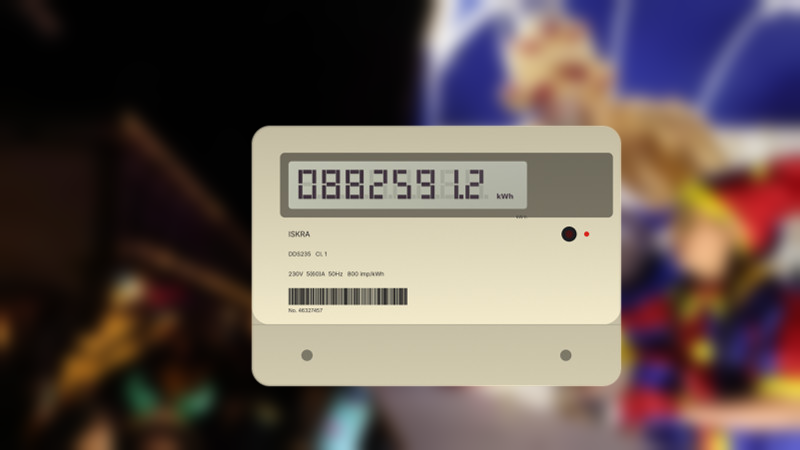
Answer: 882591.2 kWh
